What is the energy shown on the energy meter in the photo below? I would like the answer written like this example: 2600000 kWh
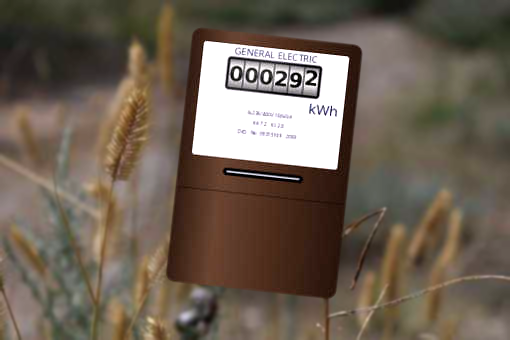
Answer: 292 kWh
